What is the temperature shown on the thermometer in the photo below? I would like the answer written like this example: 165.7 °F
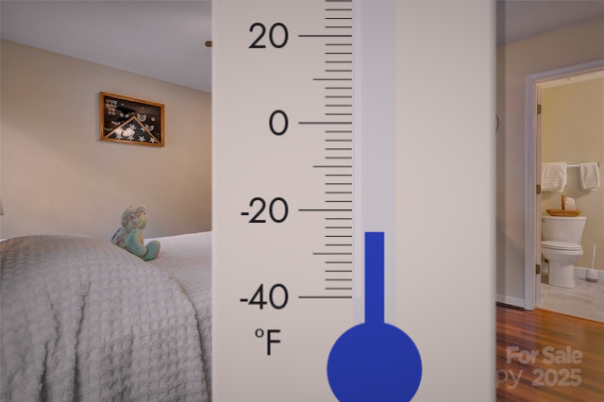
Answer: -25 °F
